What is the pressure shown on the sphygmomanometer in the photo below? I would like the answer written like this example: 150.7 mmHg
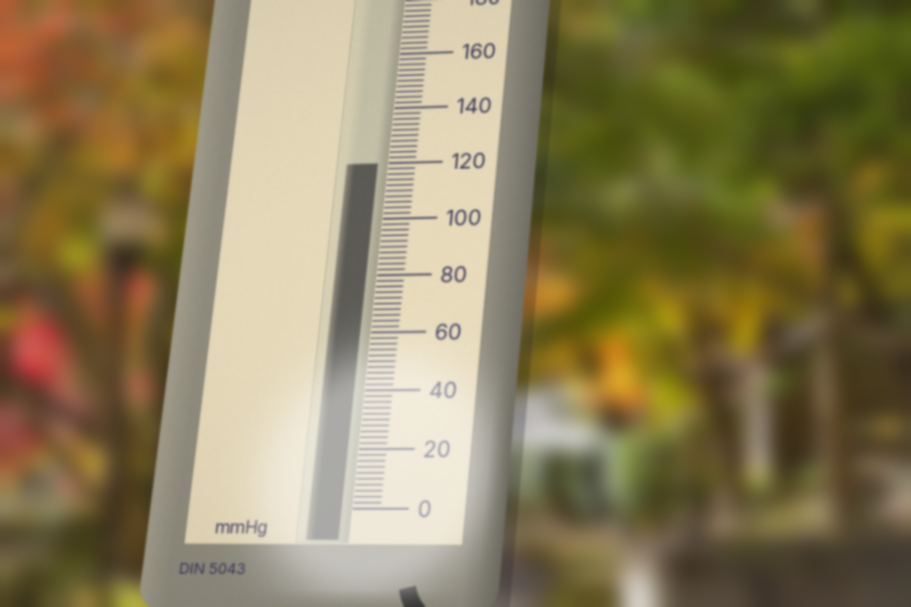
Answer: 120 mmHg
